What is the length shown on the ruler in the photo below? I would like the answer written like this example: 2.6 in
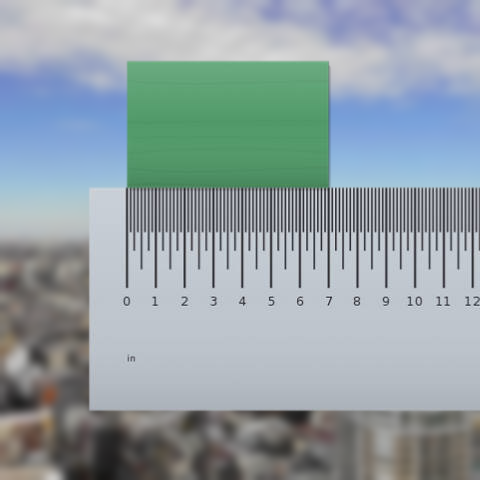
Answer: 7 in
